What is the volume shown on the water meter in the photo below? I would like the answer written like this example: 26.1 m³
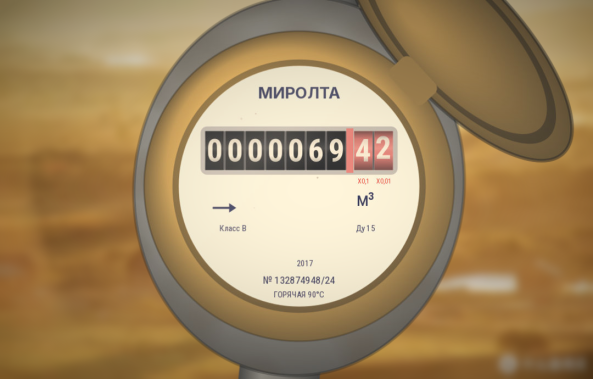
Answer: 69.42 m³
